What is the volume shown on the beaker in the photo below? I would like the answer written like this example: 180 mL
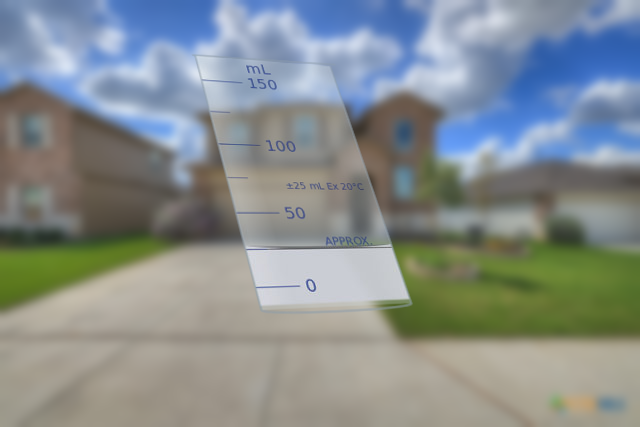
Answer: 25 mL
